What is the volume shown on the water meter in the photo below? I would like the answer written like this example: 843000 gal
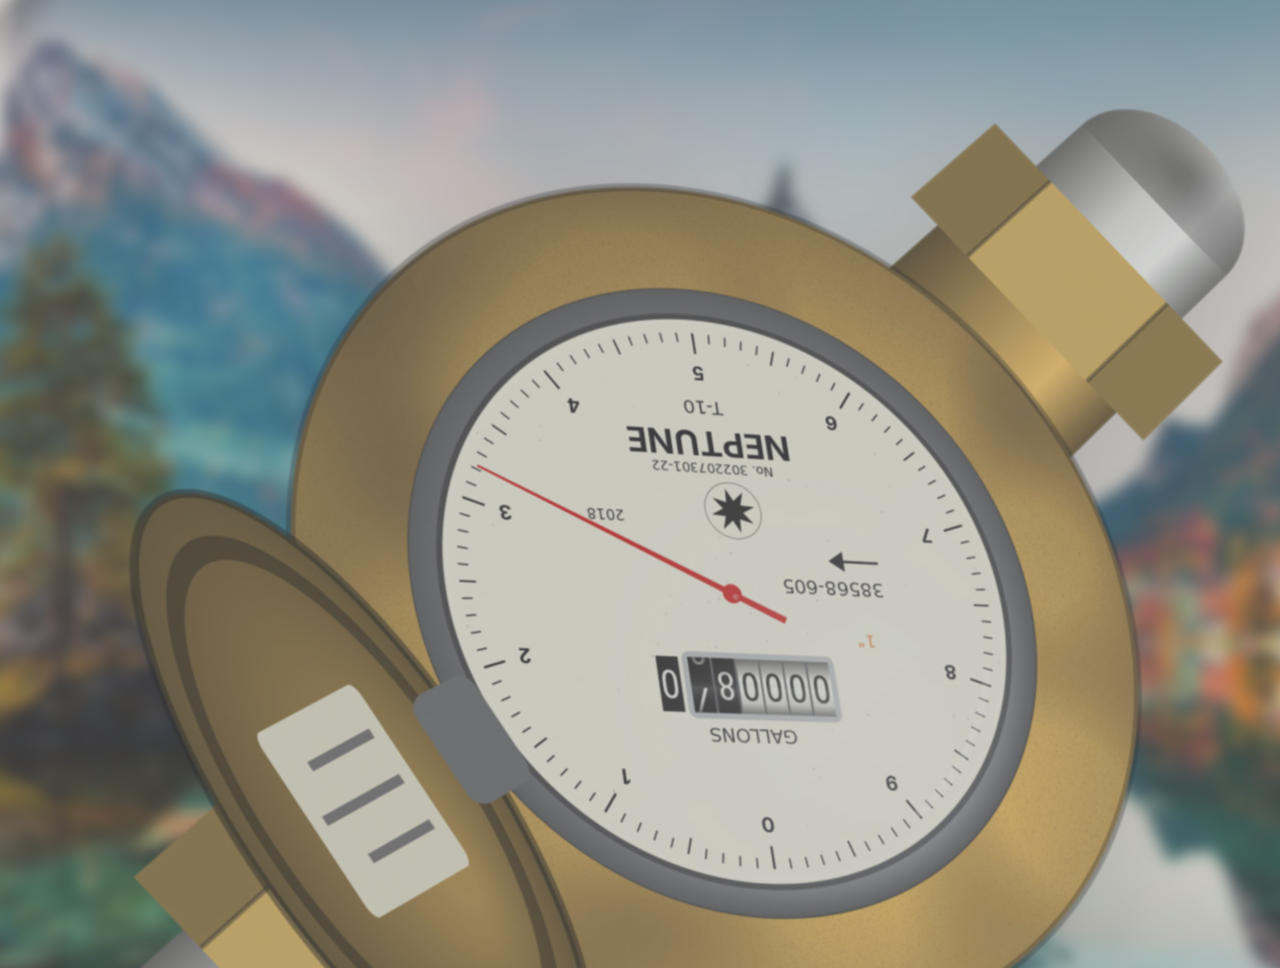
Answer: 873.2 gal
